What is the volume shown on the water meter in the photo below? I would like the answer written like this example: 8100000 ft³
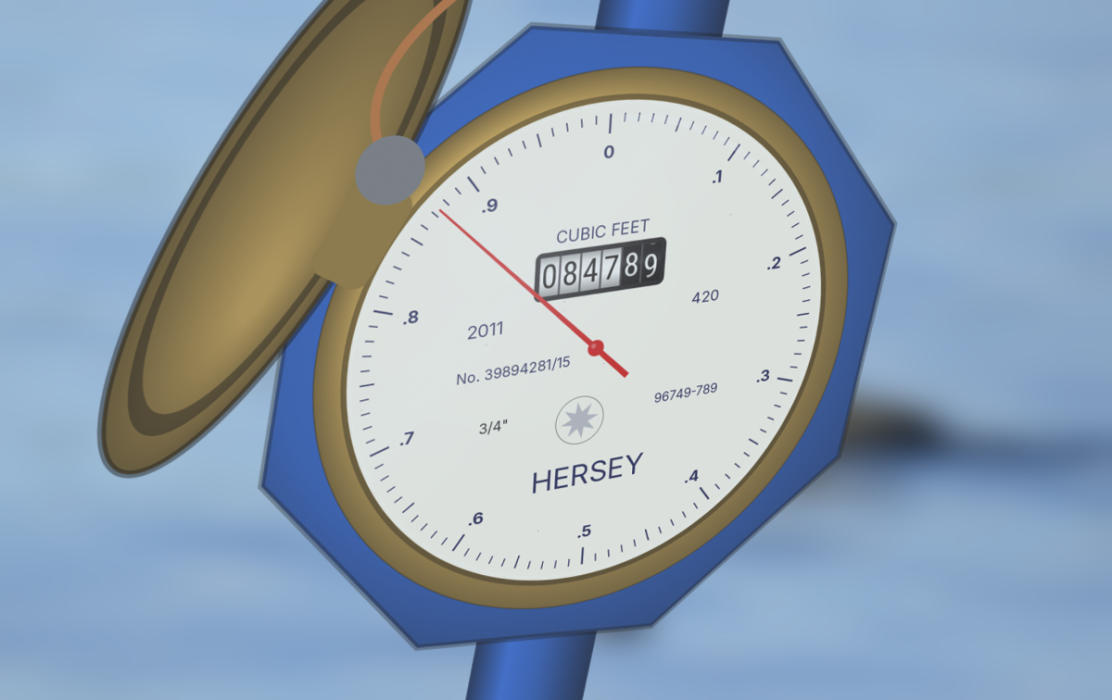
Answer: 84788.87 ft³
